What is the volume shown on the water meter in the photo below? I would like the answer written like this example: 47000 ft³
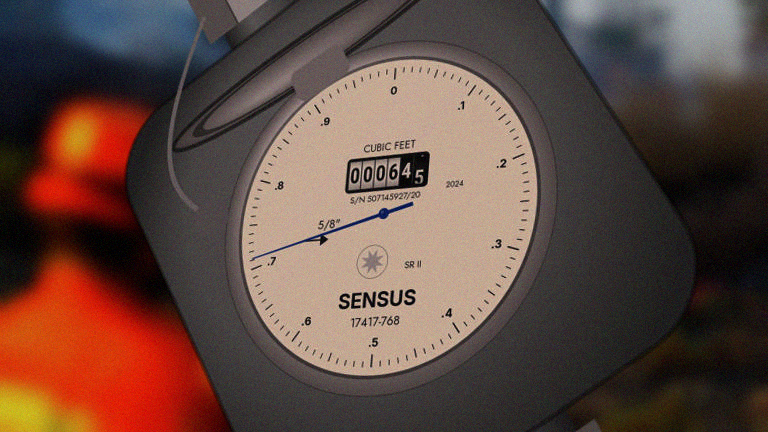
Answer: 644.71 ft³
